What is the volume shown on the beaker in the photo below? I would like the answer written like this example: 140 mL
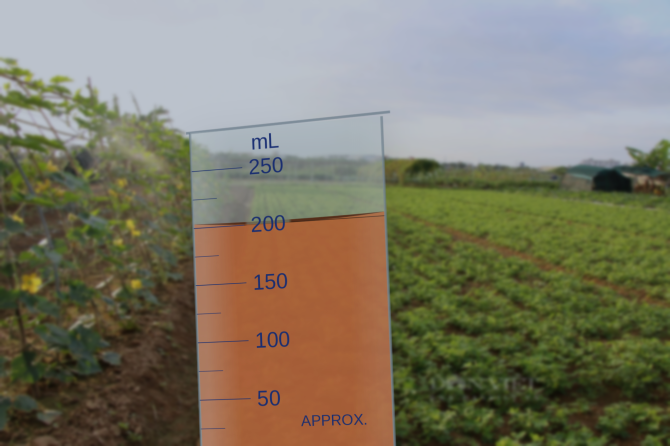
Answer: 200 mL
